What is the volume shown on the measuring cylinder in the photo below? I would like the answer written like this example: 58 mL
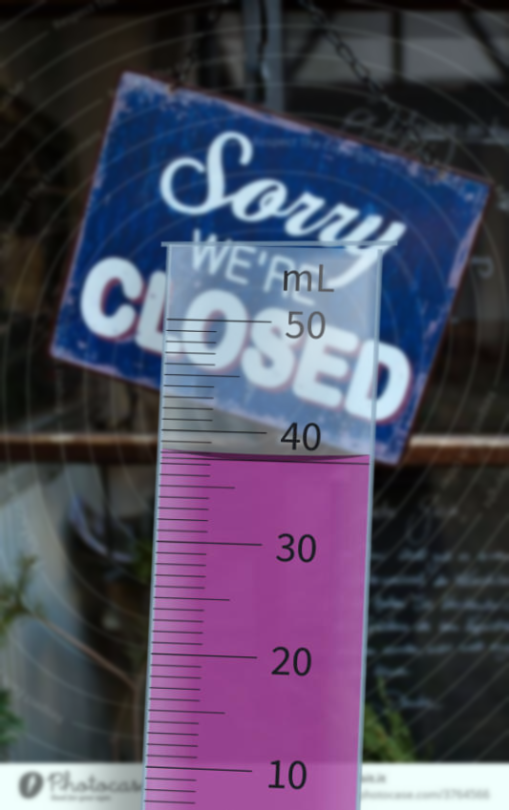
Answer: 37.5 mL
